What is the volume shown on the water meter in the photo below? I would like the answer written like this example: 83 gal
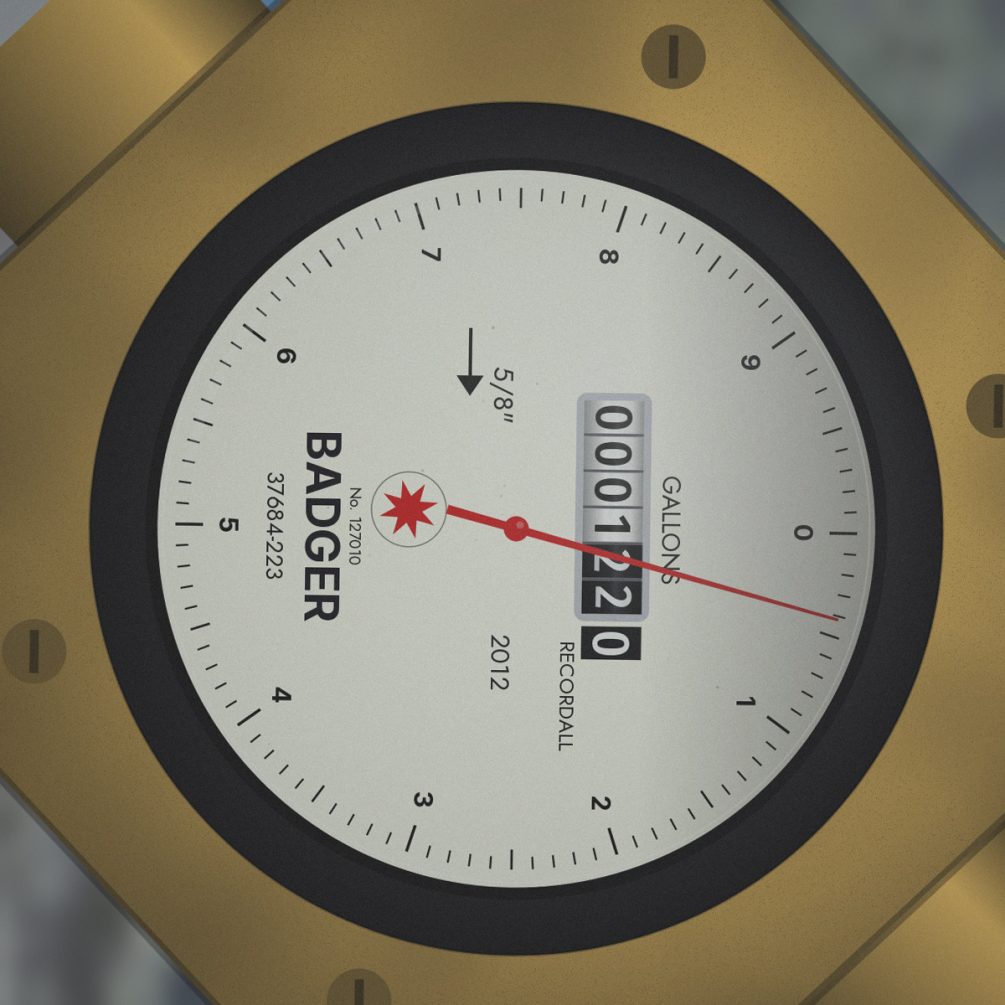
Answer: 1220.4 gal
